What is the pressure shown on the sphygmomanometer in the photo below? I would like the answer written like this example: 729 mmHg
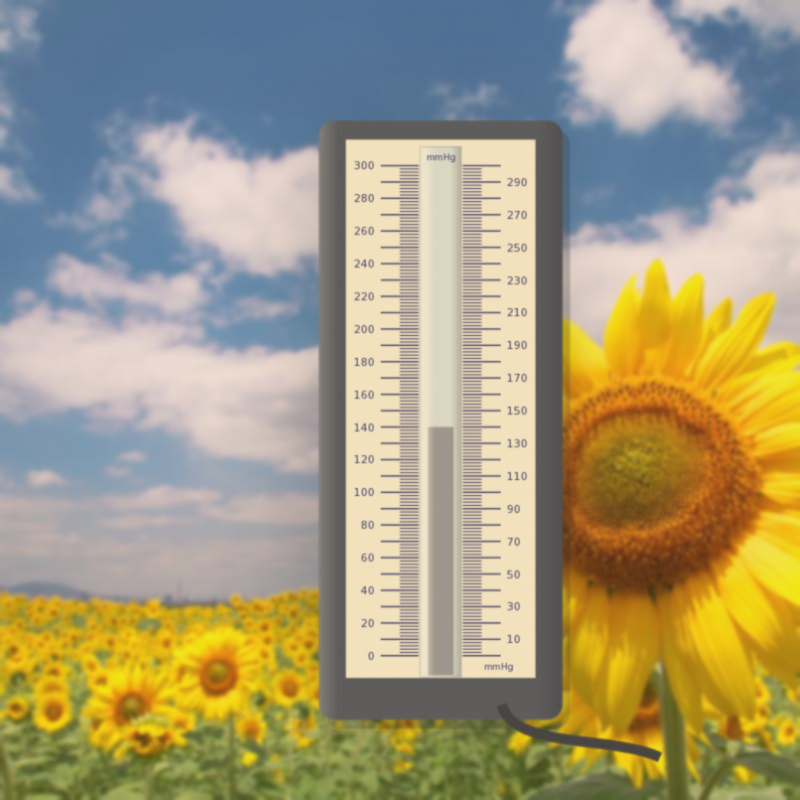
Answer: 140 mmHg
